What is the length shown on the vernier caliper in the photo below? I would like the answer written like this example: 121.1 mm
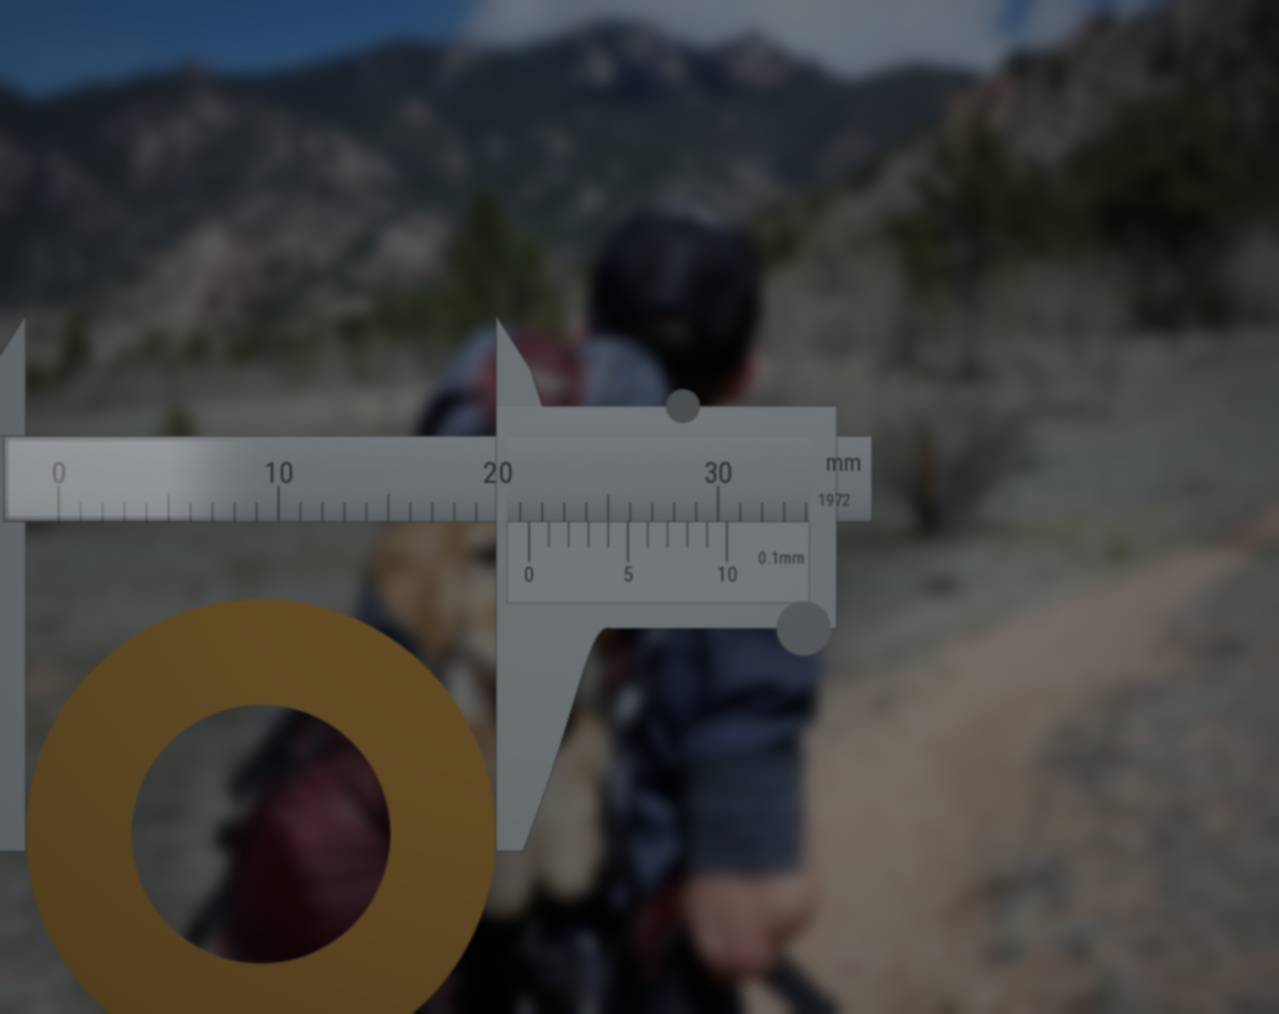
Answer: 21.4 mm
